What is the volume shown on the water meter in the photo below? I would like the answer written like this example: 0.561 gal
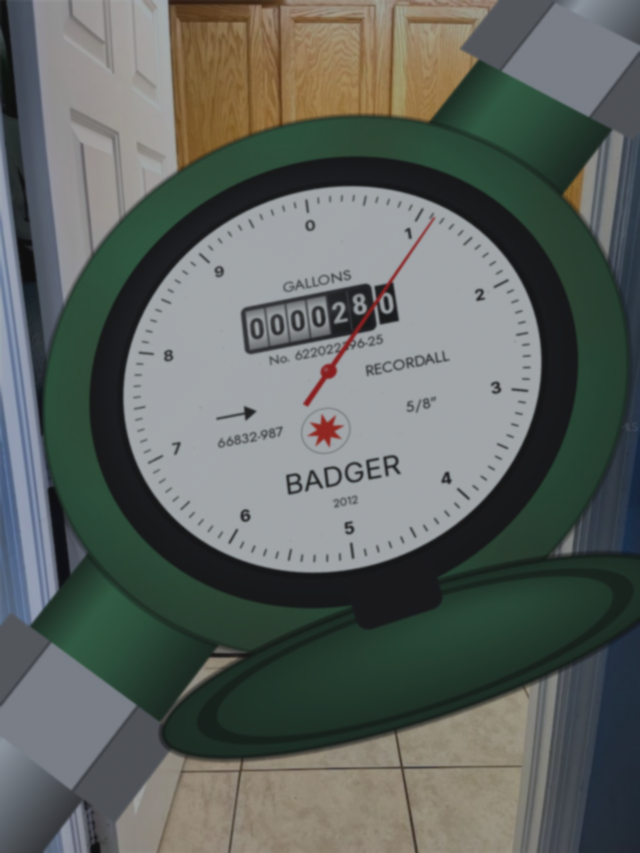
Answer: 281.1 gal
